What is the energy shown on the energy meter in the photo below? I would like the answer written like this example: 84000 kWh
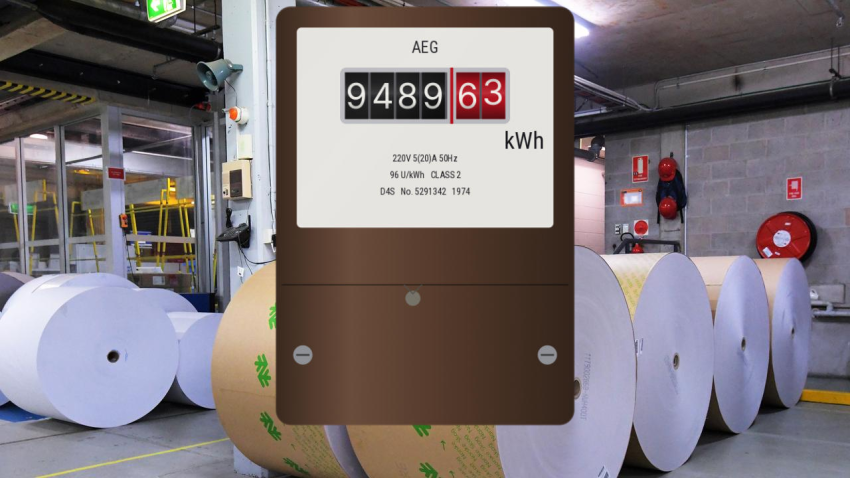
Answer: 9489.63 kWh
